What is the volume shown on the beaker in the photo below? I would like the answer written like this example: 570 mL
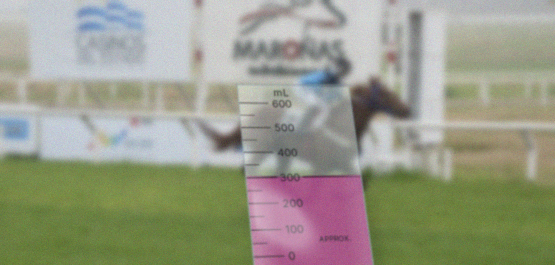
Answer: 300 mL
